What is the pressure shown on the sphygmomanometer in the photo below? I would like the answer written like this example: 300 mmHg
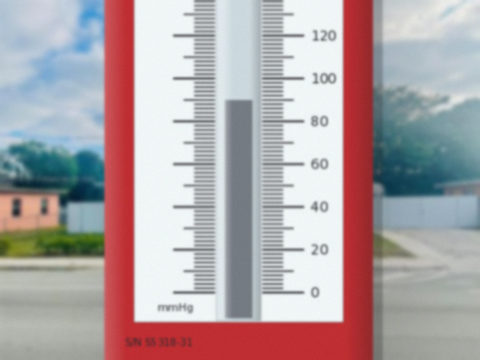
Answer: 90 mmHg
